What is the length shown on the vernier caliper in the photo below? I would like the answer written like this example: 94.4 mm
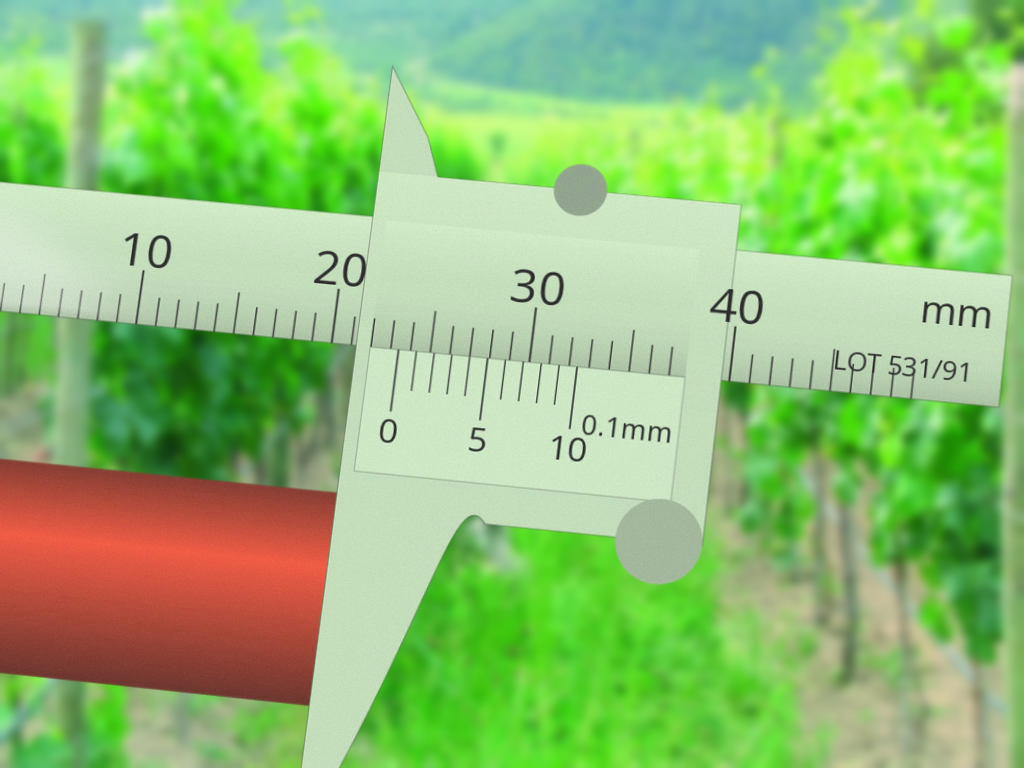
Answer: 23.4 mm
